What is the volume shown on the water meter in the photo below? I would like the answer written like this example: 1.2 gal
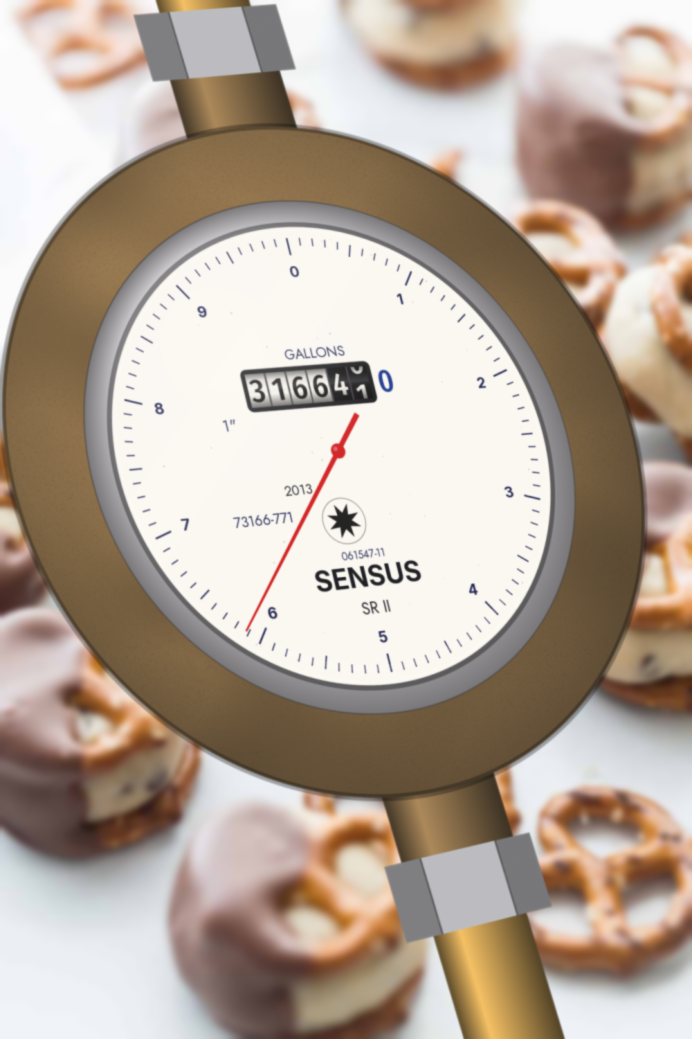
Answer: 3166406.1 gal
